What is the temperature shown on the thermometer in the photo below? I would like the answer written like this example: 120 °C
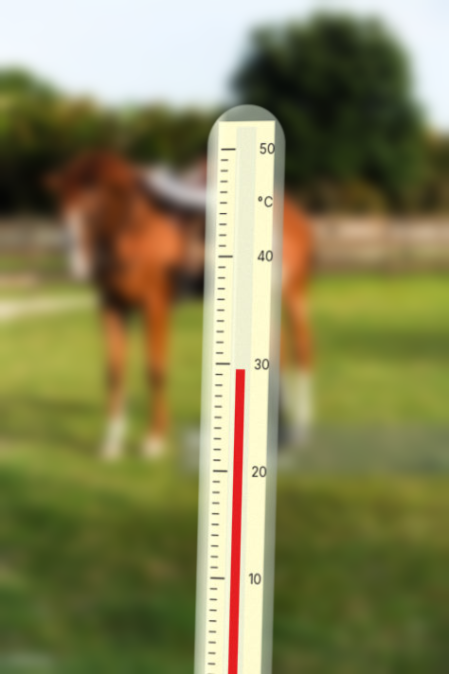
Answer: 29.5 °C
